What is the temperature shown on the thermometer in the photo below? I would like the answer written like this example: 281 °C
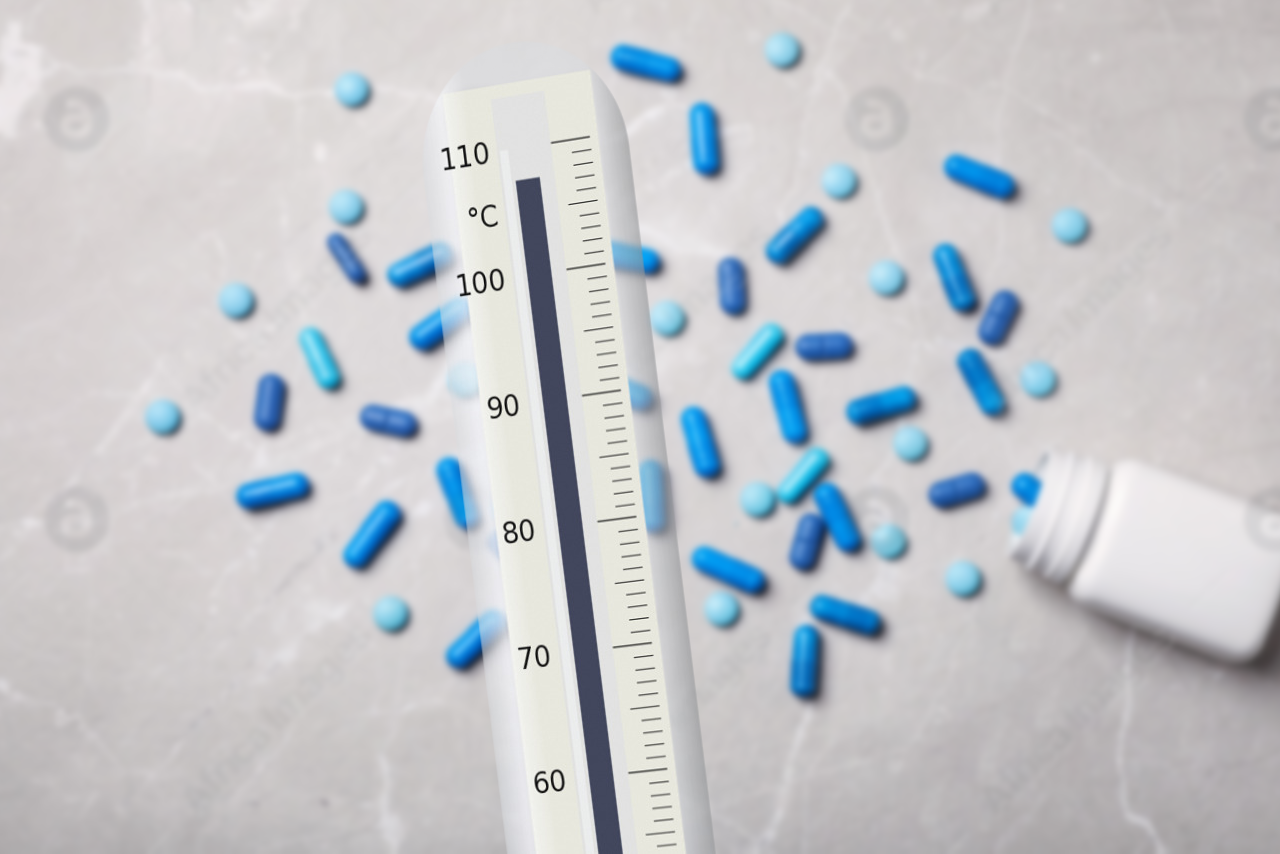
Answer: 107.5 °C
